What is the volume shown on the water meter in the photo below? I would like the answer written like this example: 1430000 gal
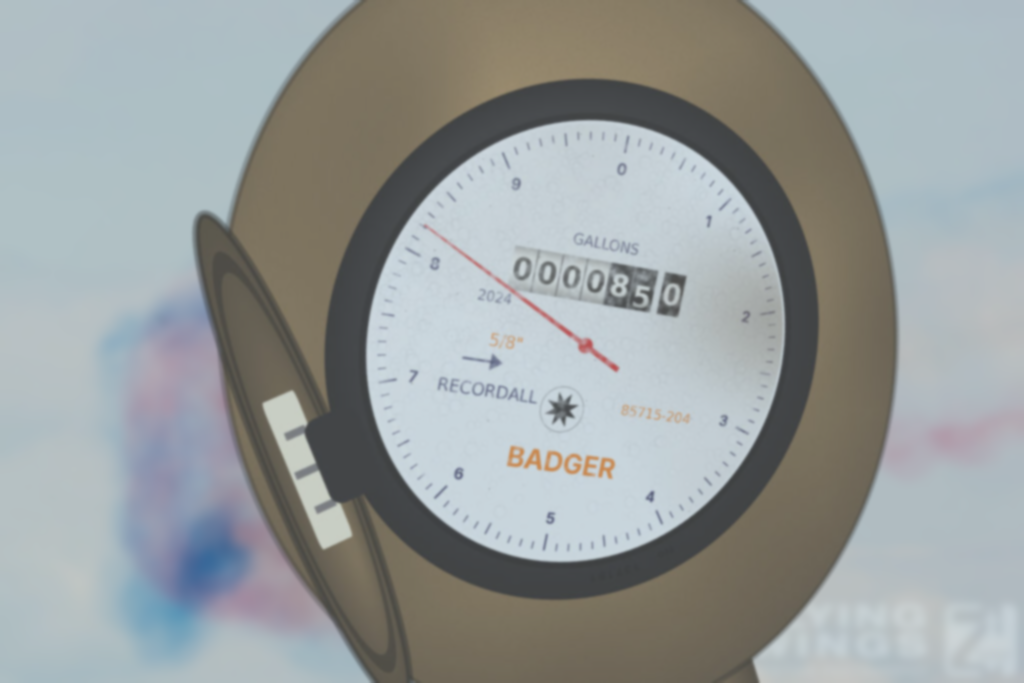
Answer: 848.2 gal
